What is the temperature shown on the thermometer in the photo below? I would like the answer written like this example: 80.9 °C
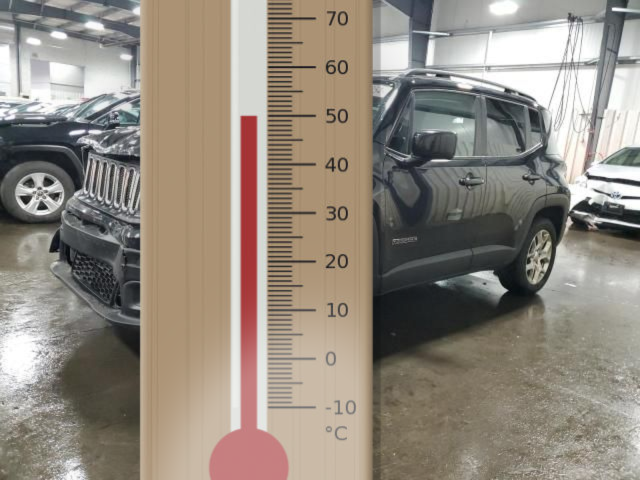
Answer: 50 °C
